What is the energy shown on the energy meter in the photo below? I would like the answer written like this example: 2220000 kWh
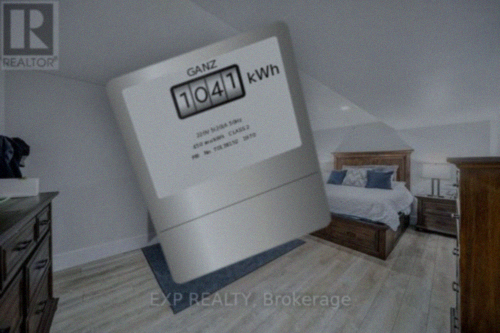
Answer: 1041 kWh
